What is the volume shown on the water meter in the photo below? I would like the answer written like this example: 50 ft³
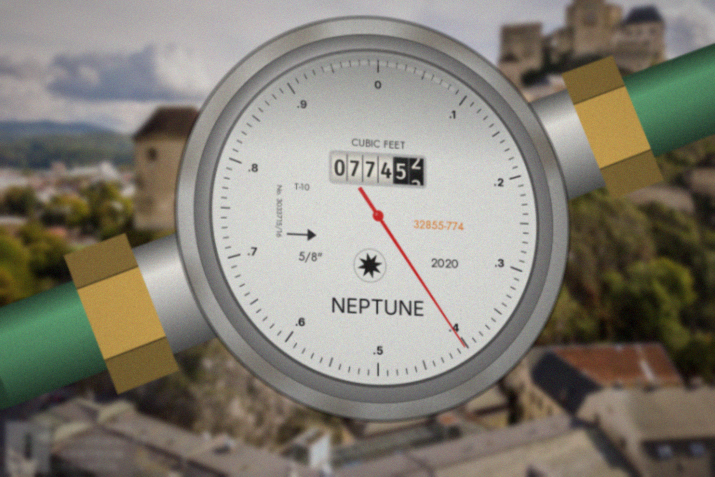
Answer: 77452.40 ft³
